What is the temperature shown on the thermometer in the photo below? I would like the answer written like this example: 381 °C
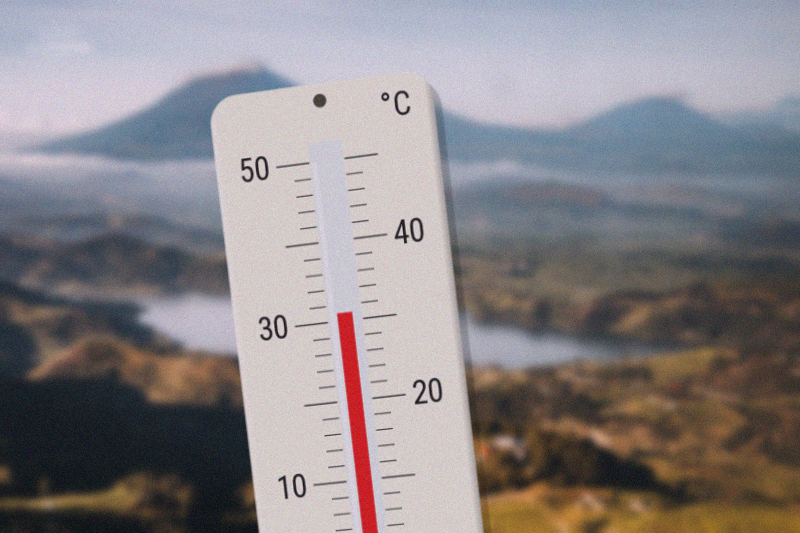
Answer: 31 °C
